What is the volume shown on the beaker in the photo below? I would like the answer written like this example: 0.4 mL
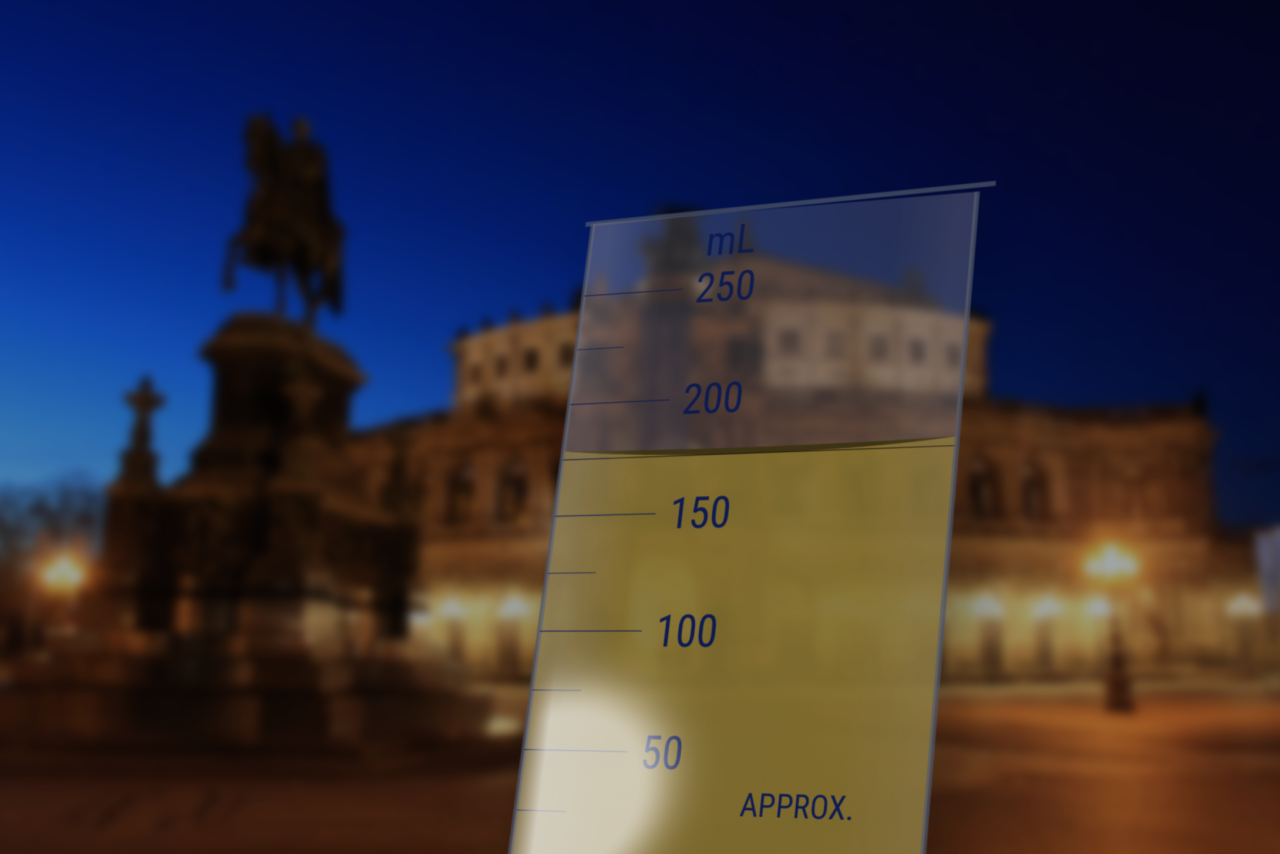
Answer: 175 mL
